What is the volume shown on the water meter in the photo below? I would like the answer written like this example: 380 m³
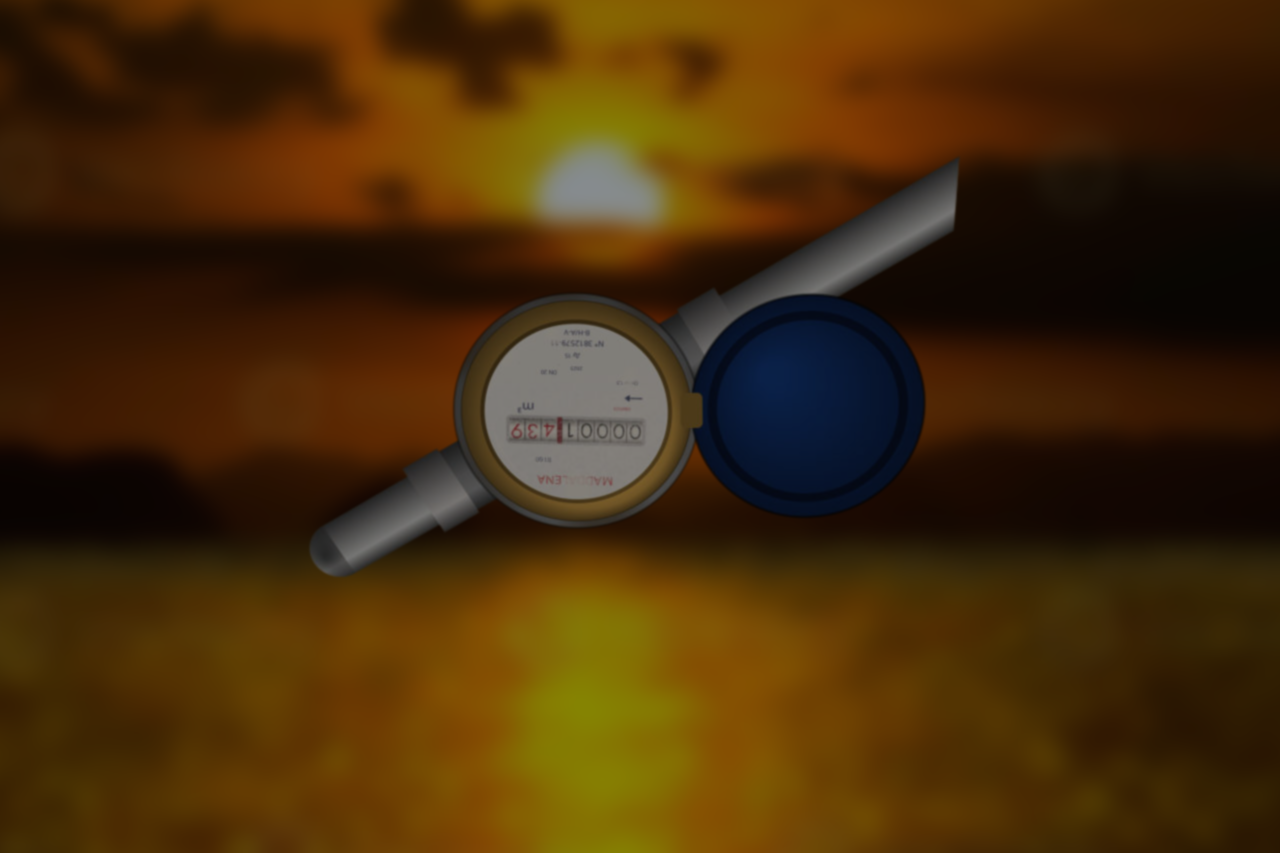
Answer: 1.439 m³
